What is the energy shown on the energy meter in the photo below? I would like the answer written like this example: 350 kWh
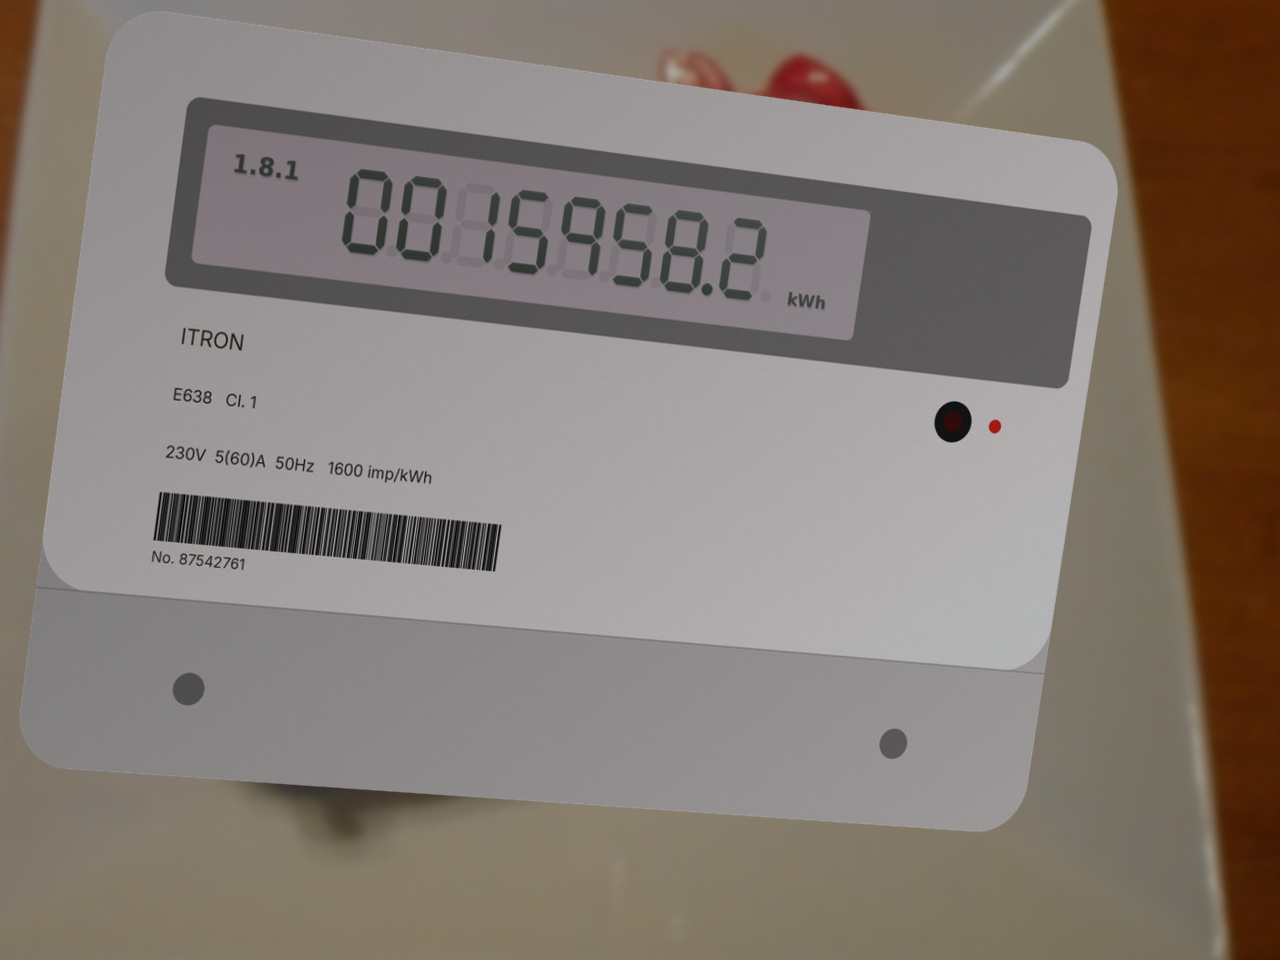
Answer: 15958.2 kWh
